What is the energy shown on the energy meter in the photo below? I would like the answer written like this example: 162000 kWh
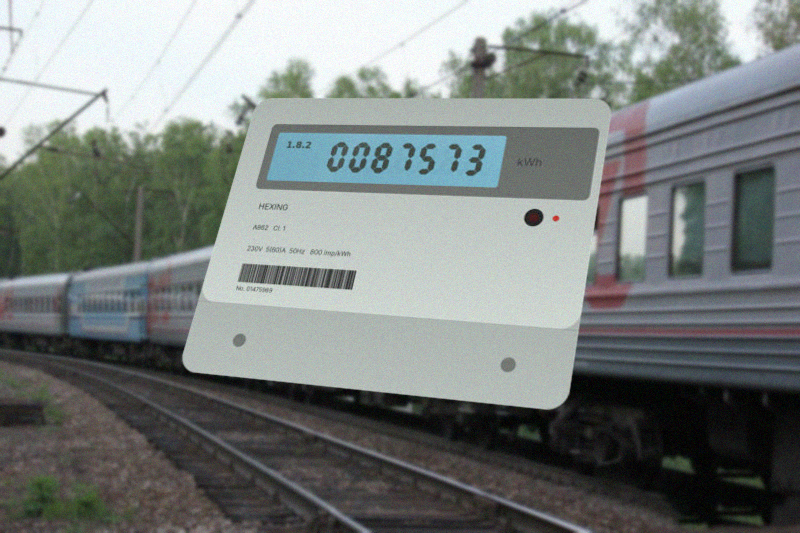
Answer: 87573 kWh
